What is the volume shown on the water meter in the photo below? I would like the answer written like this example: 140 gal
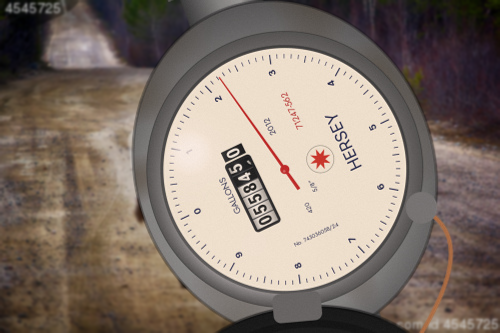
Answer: 558452.2 gal
